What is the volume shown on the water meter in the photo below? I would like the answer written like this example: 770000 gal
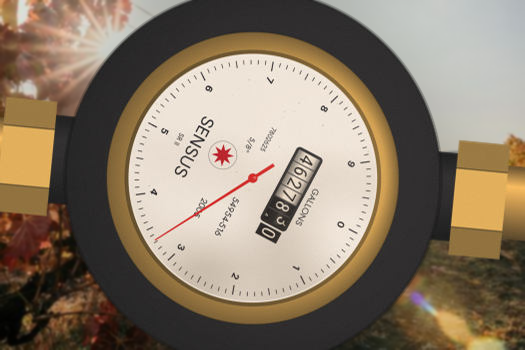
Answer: 4627833.3 gal
